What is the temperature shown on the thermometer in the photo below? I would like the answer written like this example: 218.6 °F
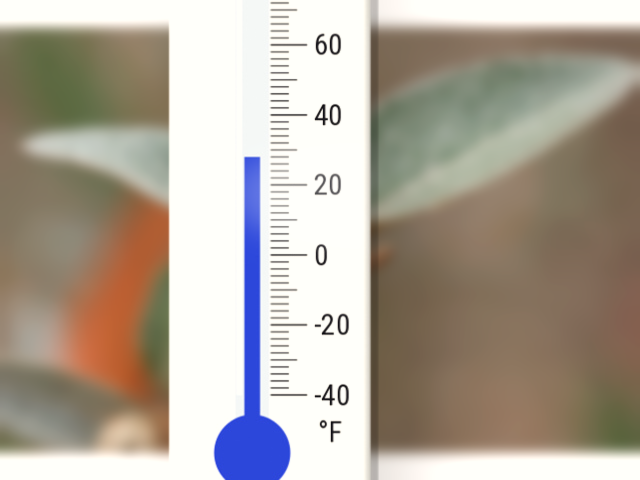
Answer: 28 °F
